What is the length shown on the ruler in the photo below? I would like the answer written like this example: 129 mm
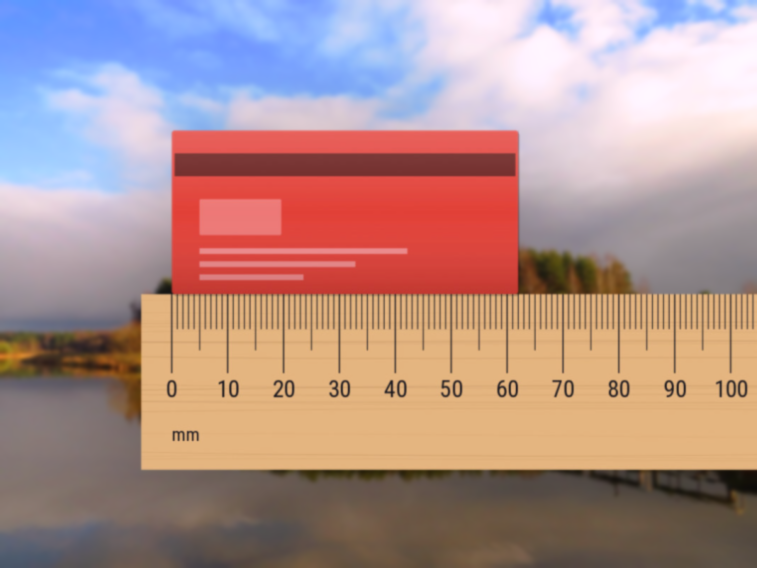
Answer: 62 mm
